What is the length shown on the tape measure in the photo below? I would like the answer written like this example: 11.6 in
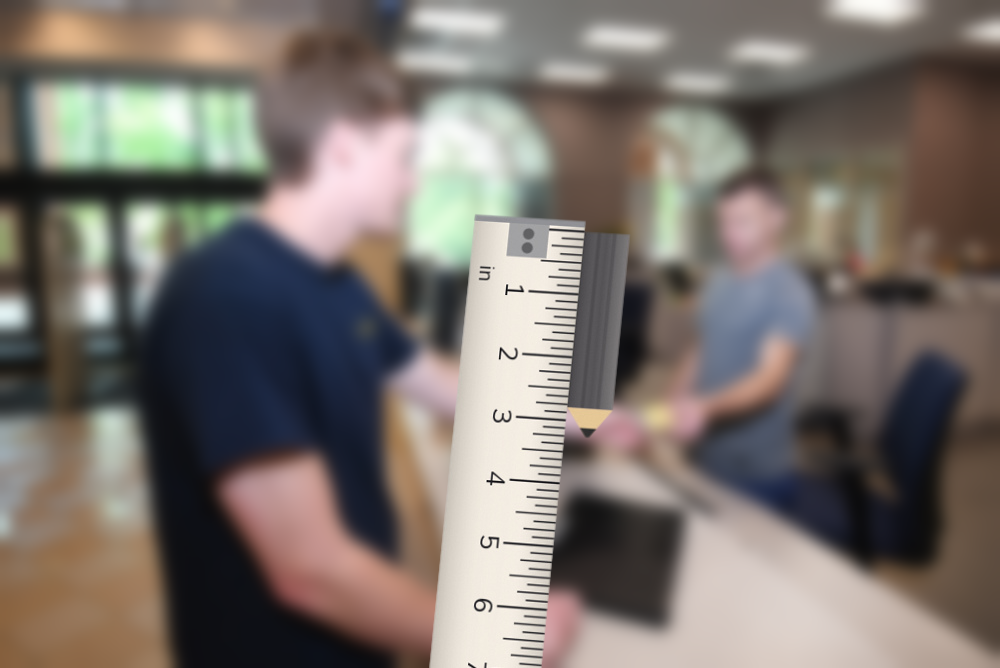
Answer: 3.25 in
